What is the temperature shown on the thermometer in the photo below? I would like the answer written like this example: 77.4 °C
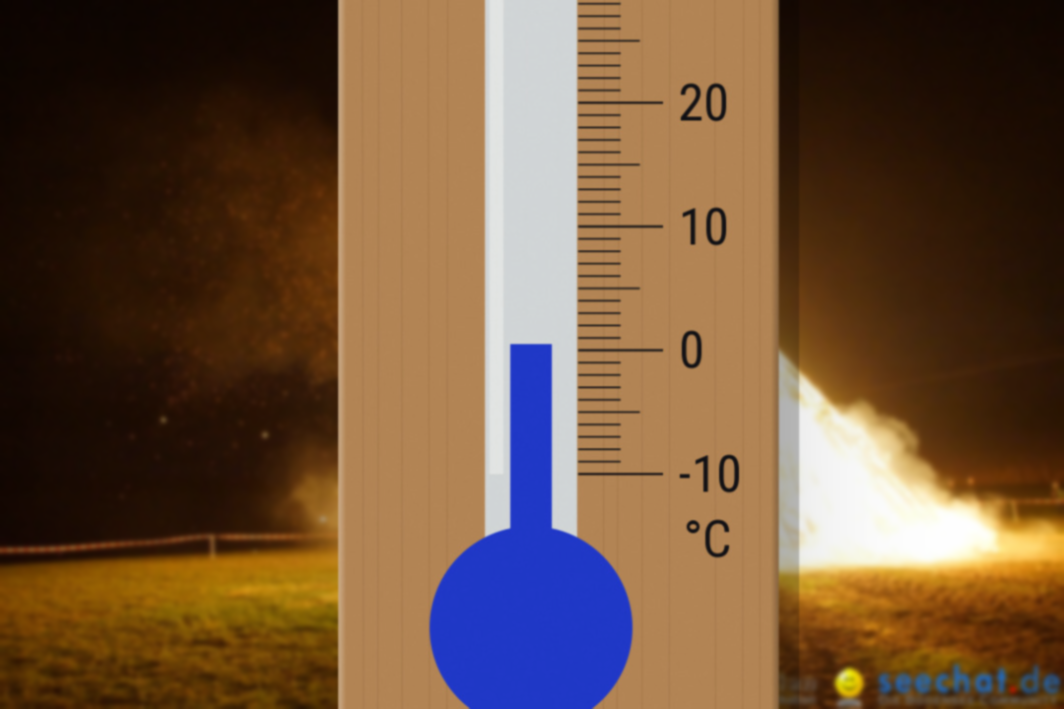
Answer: 0.5 °C
